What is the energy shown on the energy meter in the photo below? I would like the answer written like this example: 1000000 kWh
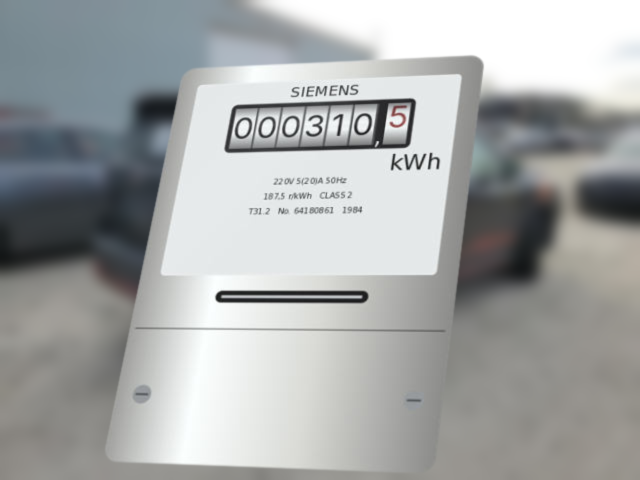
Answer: 310.5 kWh
